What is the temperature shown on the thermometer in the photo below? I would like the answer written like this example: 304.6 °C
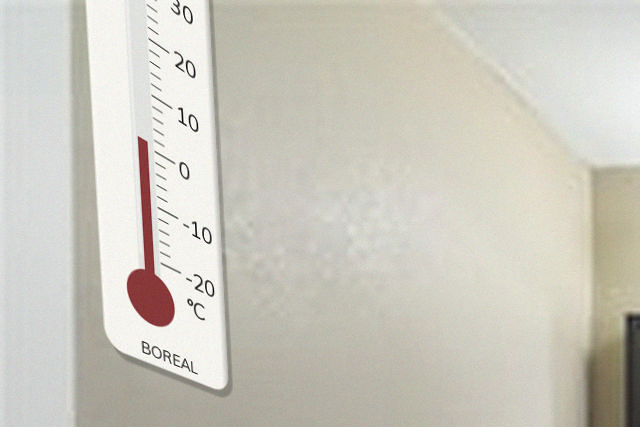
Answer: 1 °C
